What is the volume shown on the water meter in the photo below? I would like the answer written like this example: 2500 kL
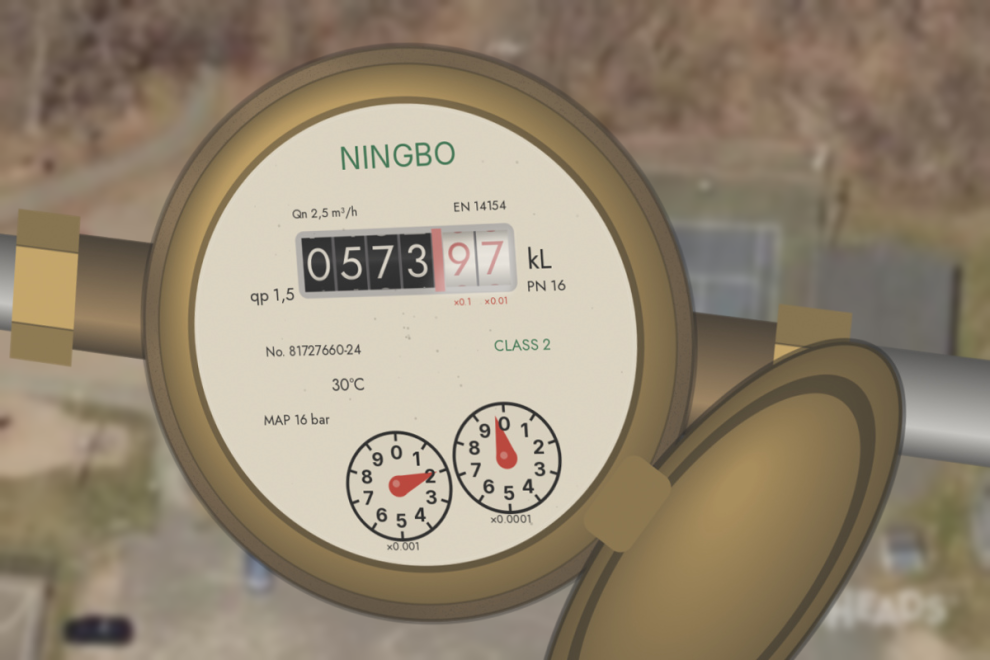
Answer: 573.9719 kL
